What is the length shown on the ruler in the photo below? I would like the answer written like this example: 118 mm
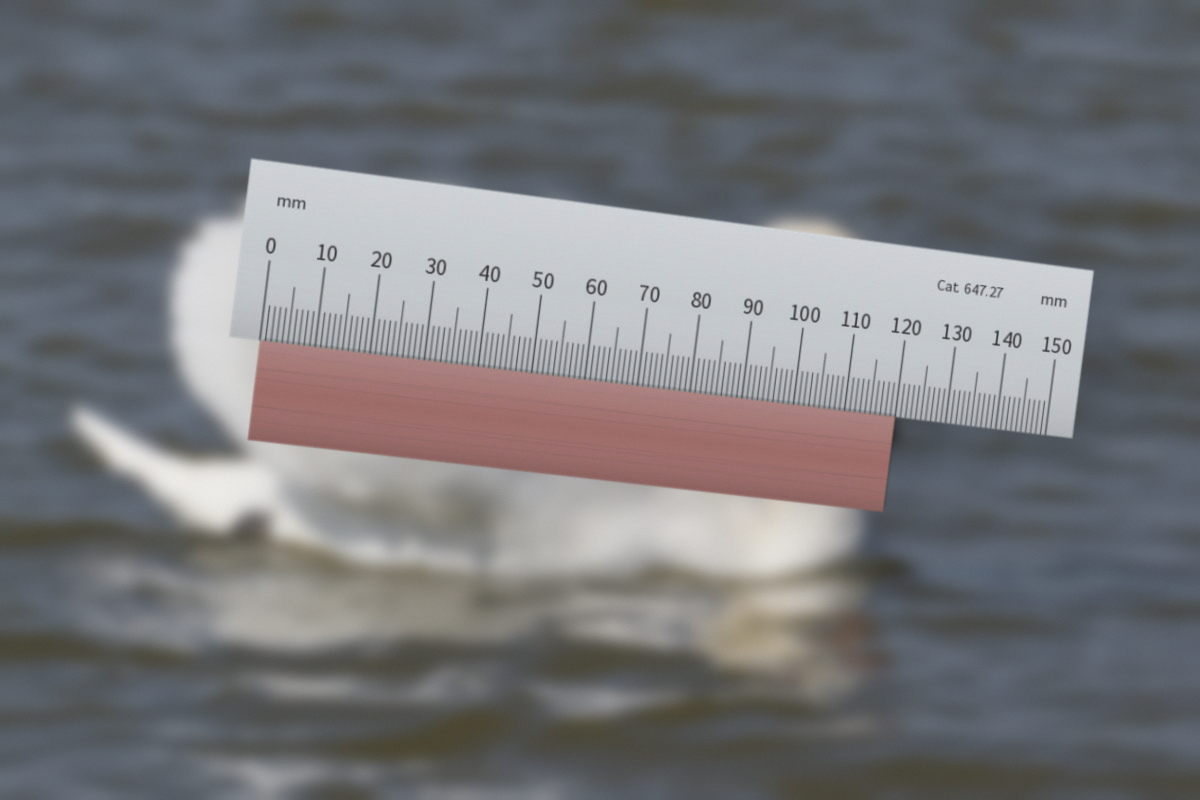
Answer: 120 mm
